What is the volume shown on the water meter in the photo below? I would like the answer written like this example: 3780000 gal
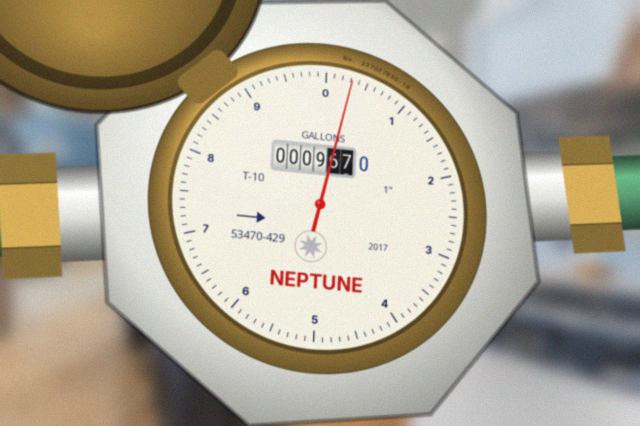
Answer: 9670.3 gal
